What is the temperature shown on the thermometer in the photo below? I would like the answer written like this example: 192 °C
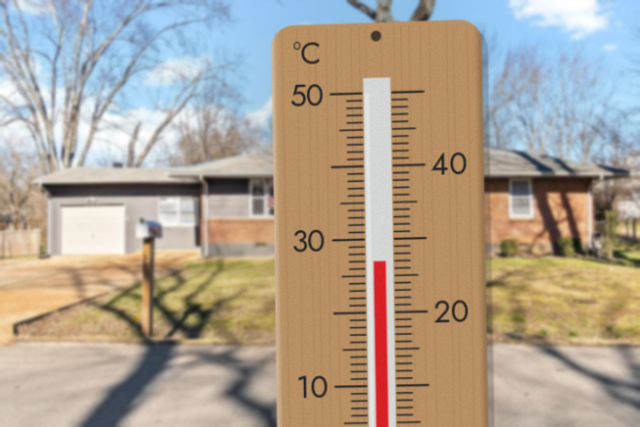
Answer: 27 °C
